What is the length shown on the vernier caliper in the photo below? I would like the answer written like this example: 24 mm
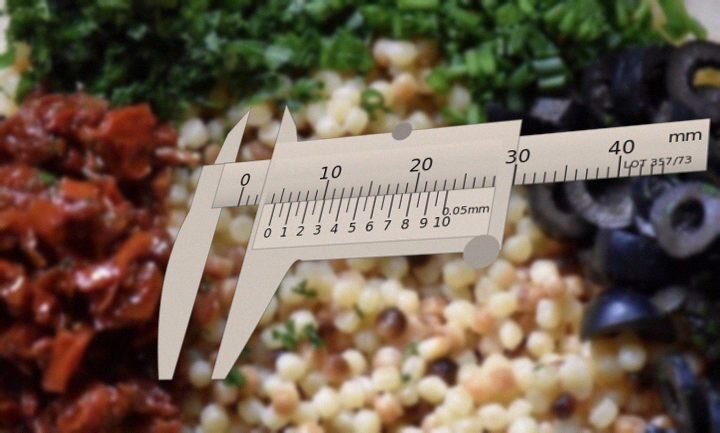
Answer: 4.4 mm
